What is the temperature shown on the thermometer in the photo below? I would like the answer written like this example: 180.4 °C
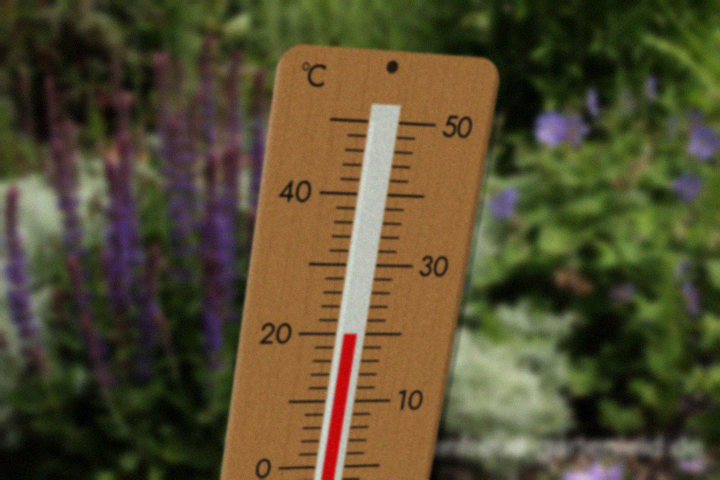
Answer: 20 °C
